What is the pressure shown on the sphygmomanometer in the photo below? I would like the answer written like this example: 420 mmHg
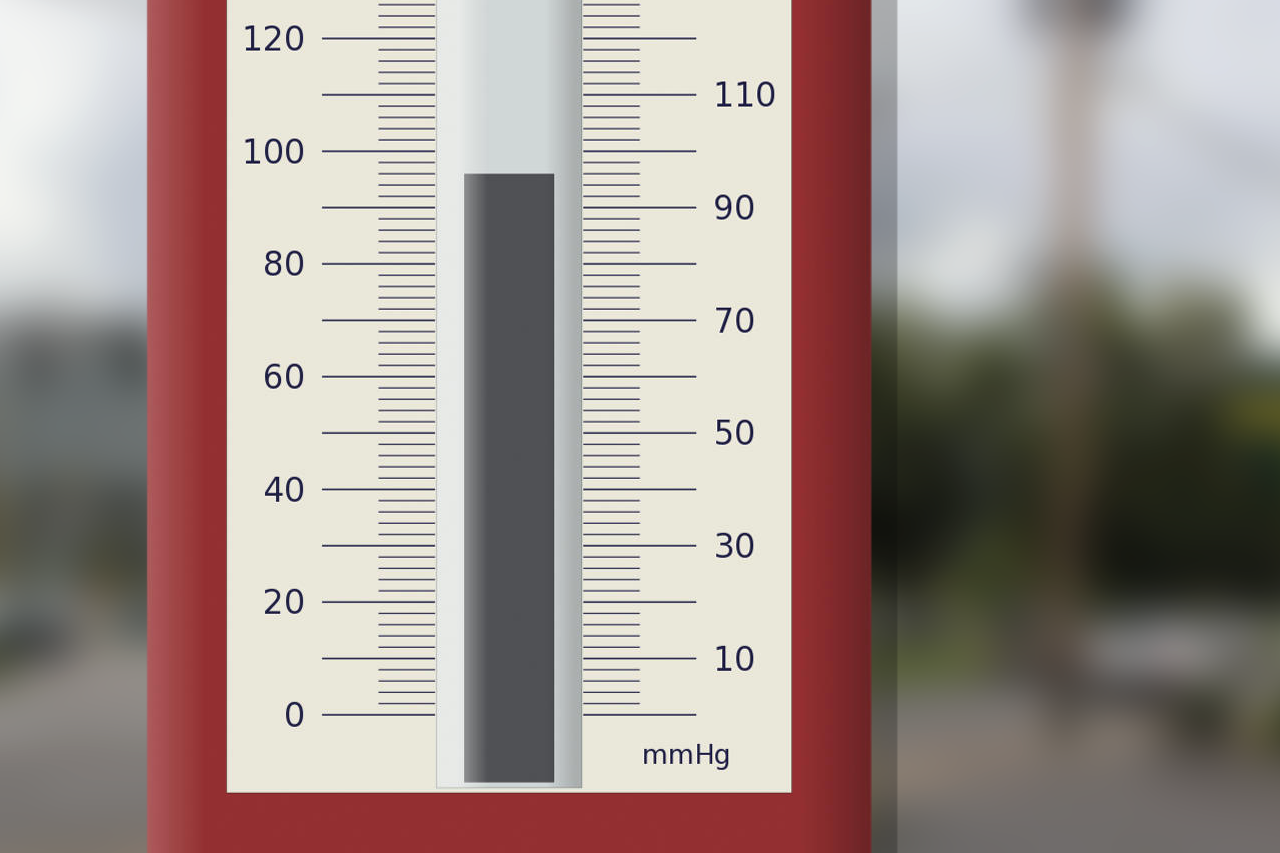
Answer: 96 mmHg
